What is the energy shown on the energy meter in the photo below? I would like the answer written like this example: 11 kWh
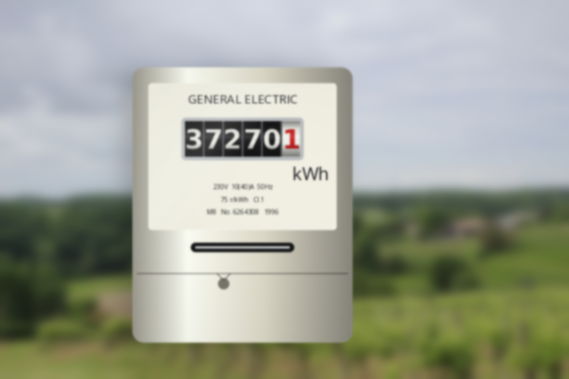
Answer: 37270.1 kWh
